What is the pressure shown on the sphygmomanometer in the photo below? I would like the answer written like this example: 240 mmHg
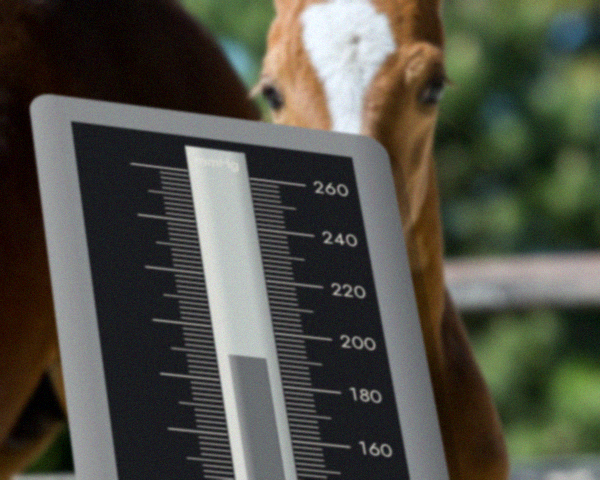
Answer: 190 mmHg
